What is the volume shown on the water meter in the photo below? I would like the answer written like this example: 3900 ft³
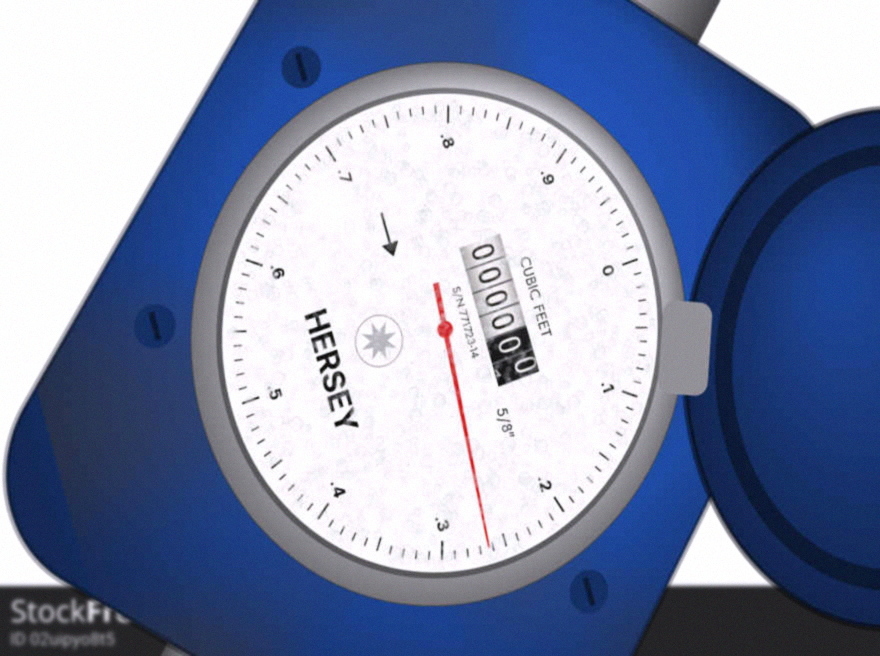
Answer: 0.26 ft³
